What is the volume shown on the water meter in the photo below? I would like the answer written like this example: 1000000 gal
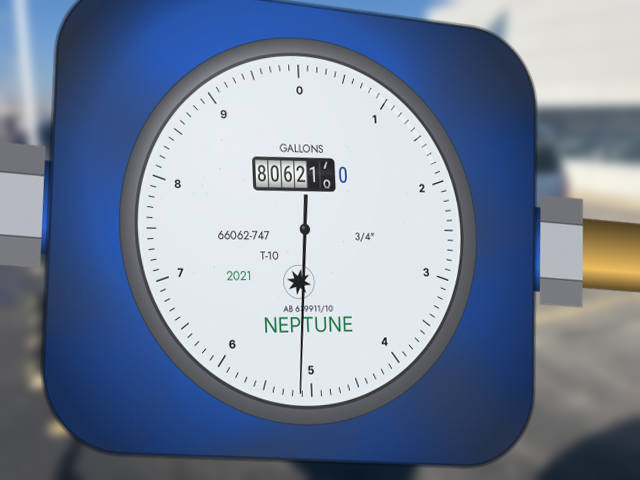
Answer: 8062175.1 gal
